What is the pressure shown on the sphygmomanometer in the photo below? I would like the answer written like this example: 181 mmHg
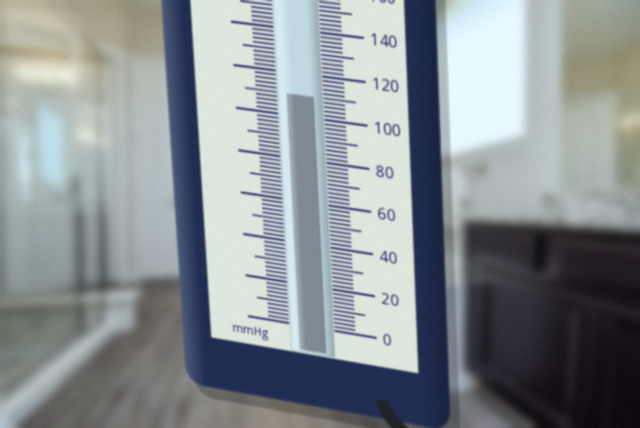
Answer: 110 mmHg
